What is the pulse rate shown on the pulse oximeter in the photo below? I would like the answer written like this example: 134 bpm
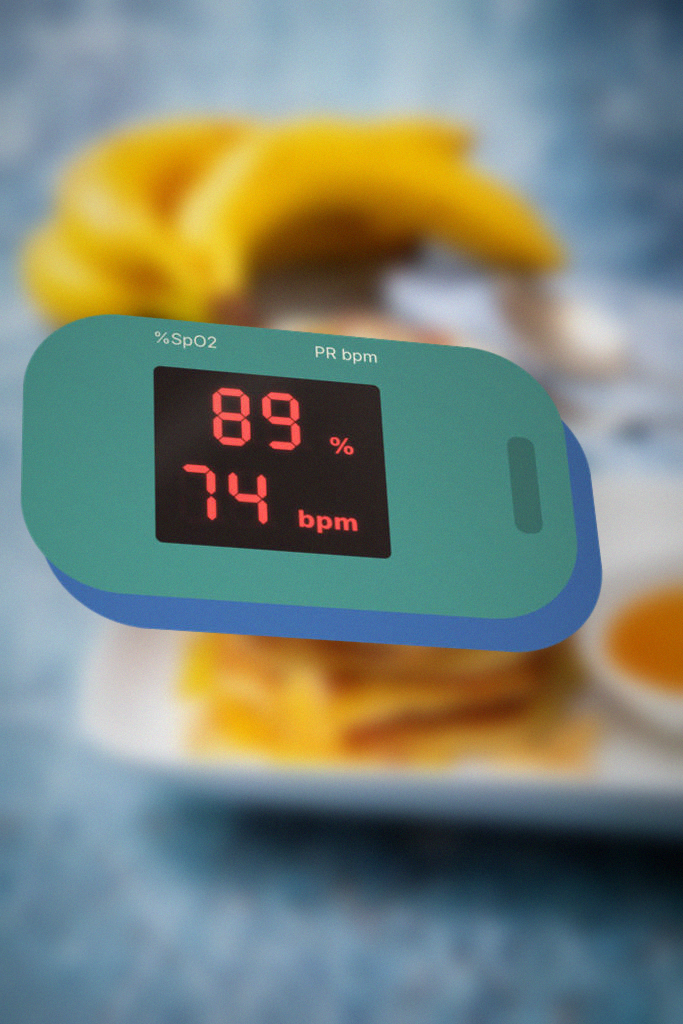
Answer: 74 bpm
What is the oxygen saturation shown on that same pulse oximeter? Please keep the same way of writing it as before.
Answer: 89 %
